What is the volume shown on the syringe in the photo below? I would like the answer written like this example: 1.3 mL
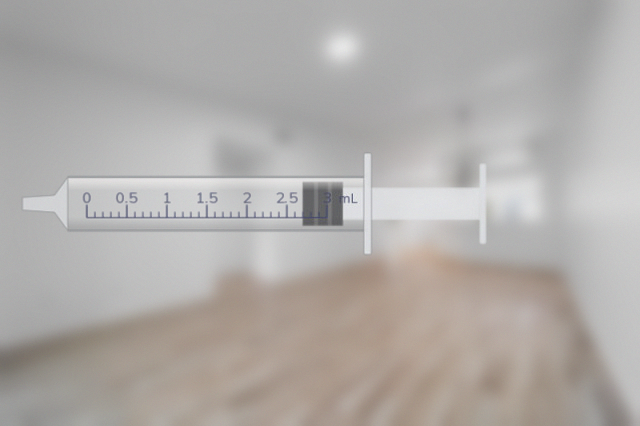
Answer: 2.7 mL
